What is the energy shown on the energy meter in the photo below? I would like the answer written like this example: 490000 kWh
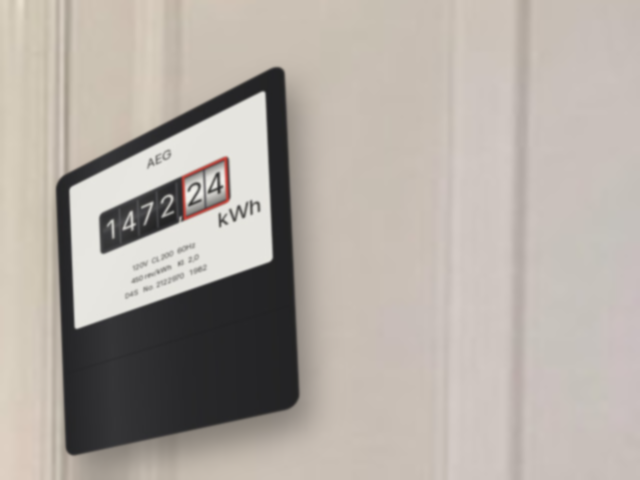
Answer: 1472.24 kWh
